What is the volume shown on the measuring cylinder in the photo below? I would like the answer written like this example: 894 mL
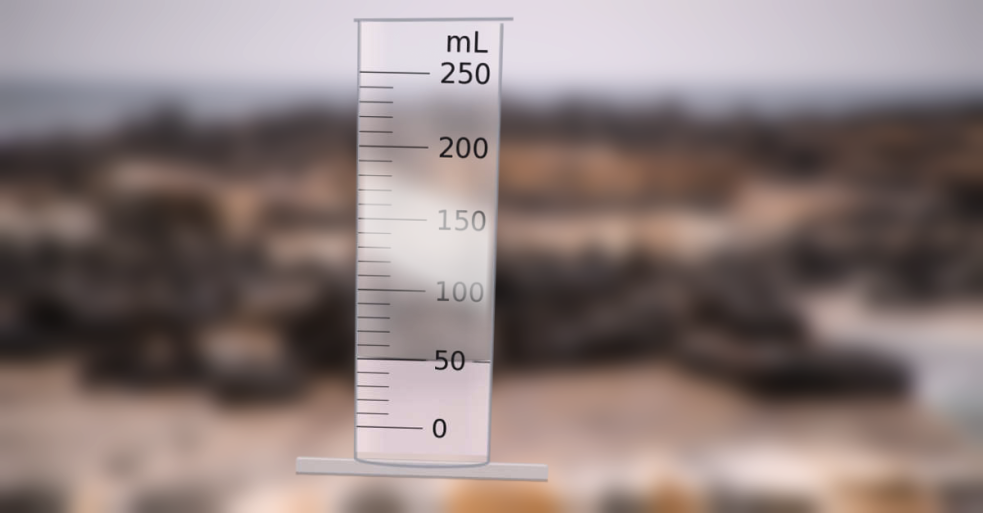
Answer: 50 mL
